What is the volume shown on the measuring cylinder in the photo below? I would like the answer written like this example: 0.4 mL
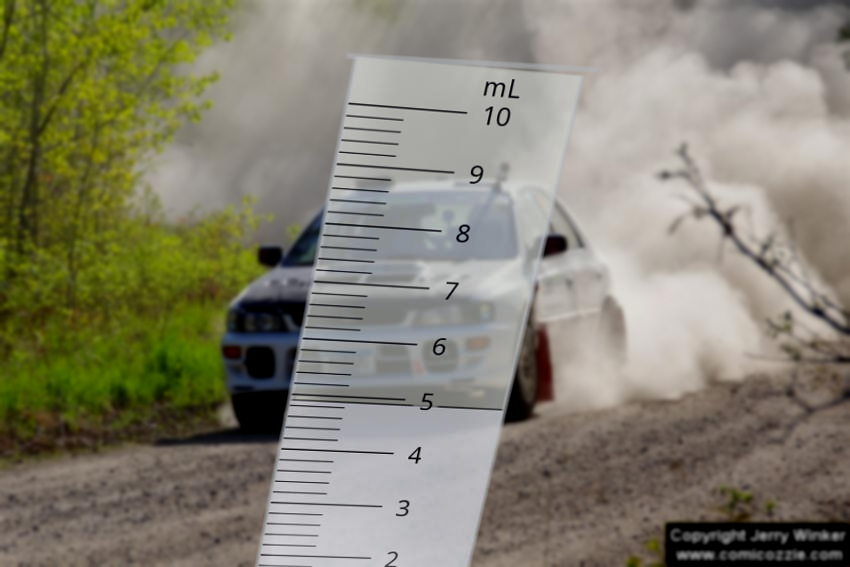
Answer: 4.9 mL
